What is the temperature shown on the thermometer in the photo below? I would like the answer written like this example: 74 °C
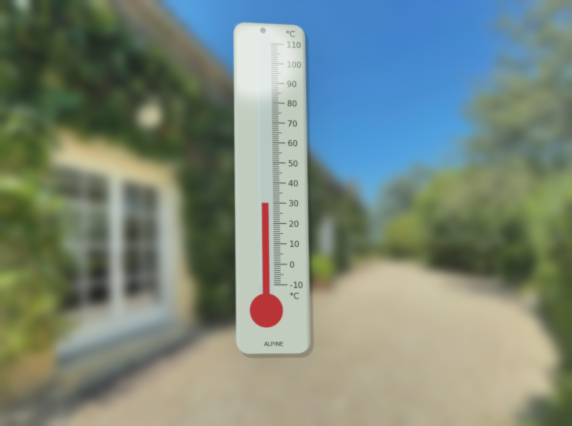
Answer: 30 °C
